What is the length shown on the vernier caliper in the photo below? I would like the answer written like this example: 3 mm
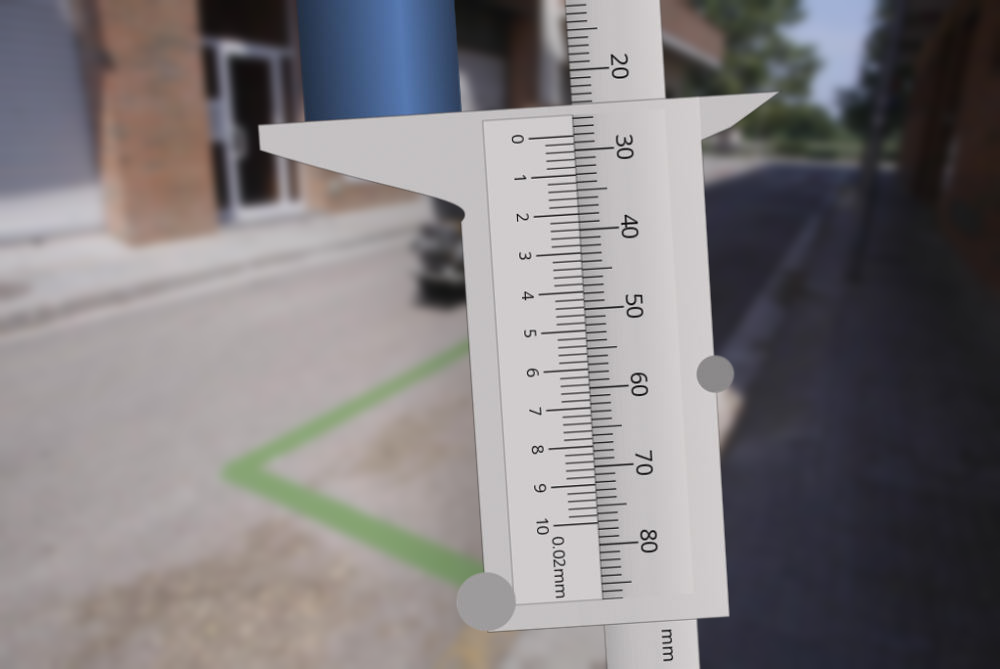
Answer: 28.2 mm
